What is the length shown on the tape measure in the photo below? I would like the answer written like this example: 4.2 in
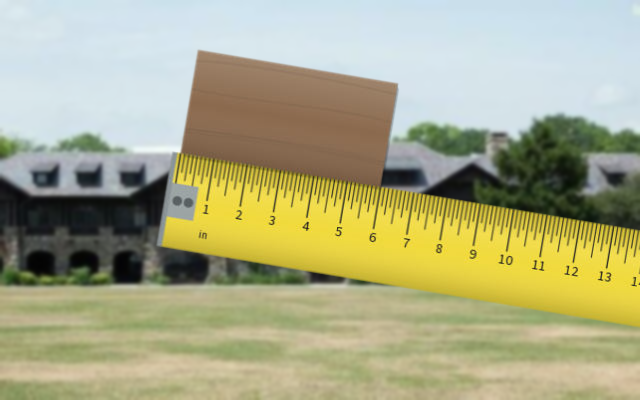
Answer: 6 in
